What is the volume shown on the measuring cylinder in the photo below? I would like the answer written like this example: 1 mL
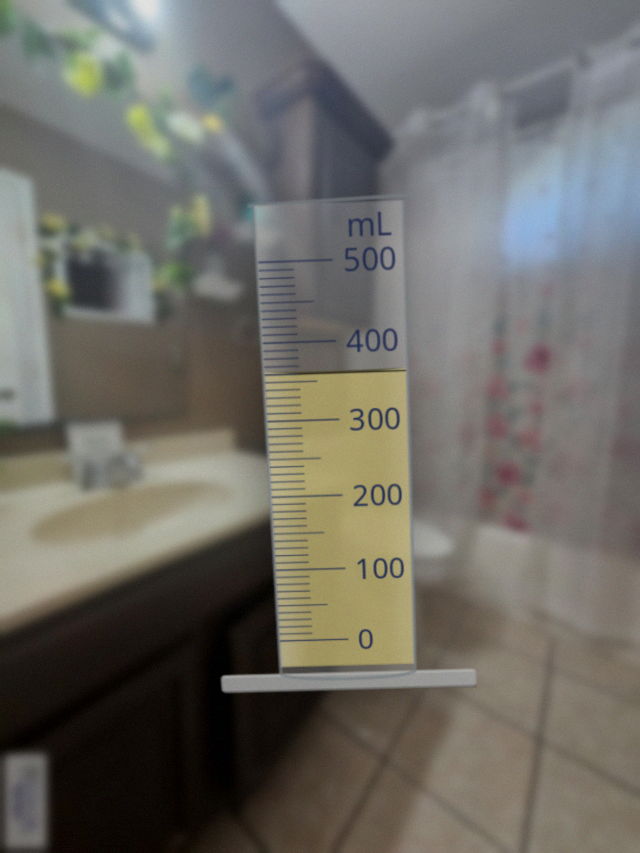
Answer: 360 mL
